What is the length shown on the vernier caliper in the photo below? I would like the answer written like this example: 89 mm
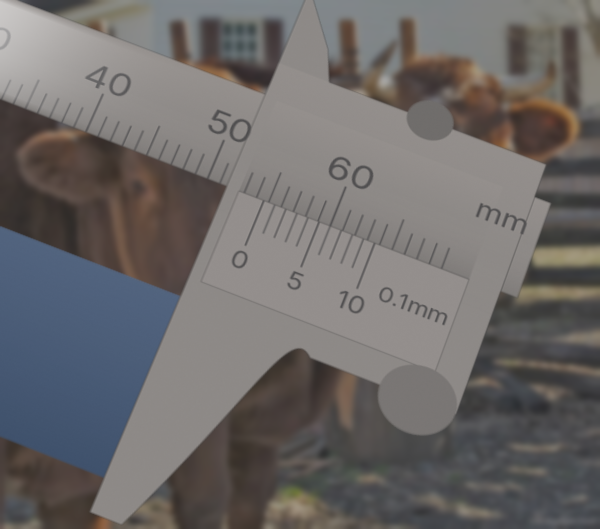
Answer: 54.6 mm
